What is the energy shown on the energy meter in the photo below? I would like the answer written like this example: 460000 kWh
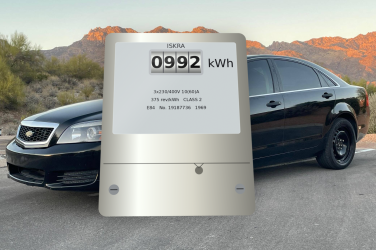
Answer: 992 kWh
